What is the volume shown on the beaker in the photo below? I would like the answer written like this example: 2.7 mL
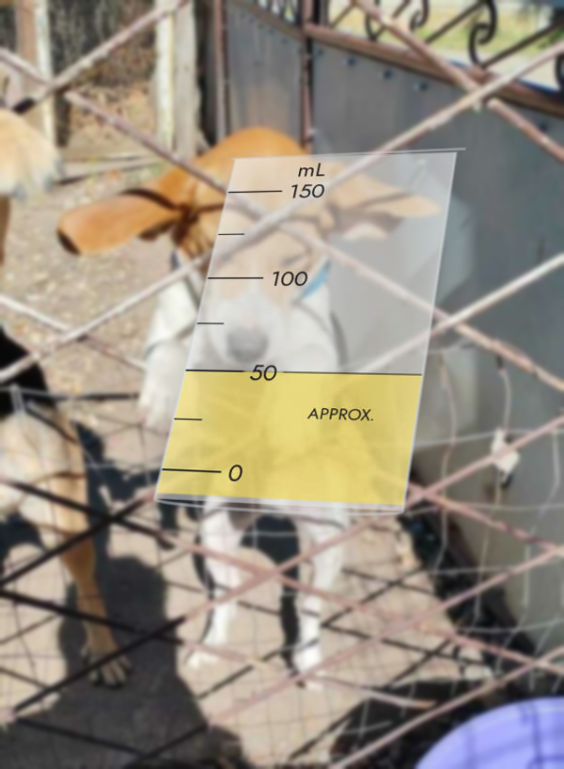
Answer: 50 mL
